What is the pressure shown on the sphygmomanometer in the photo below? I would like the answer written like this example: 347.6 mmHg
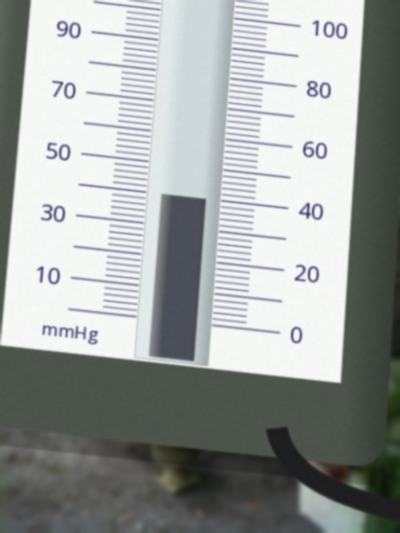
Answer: 40 mmHg
